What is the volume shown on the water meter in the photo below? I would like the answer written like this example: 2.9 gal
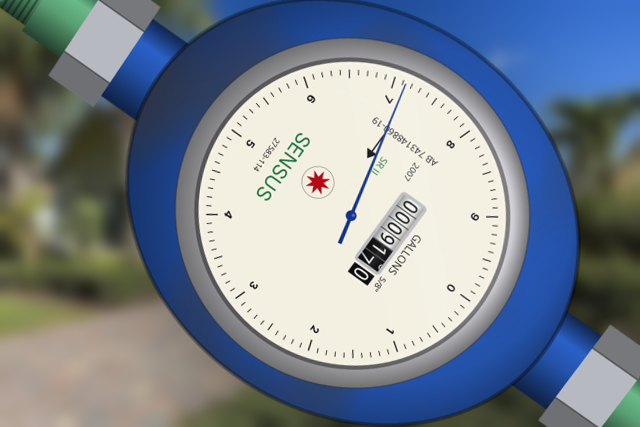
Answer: 9167.1 gal
